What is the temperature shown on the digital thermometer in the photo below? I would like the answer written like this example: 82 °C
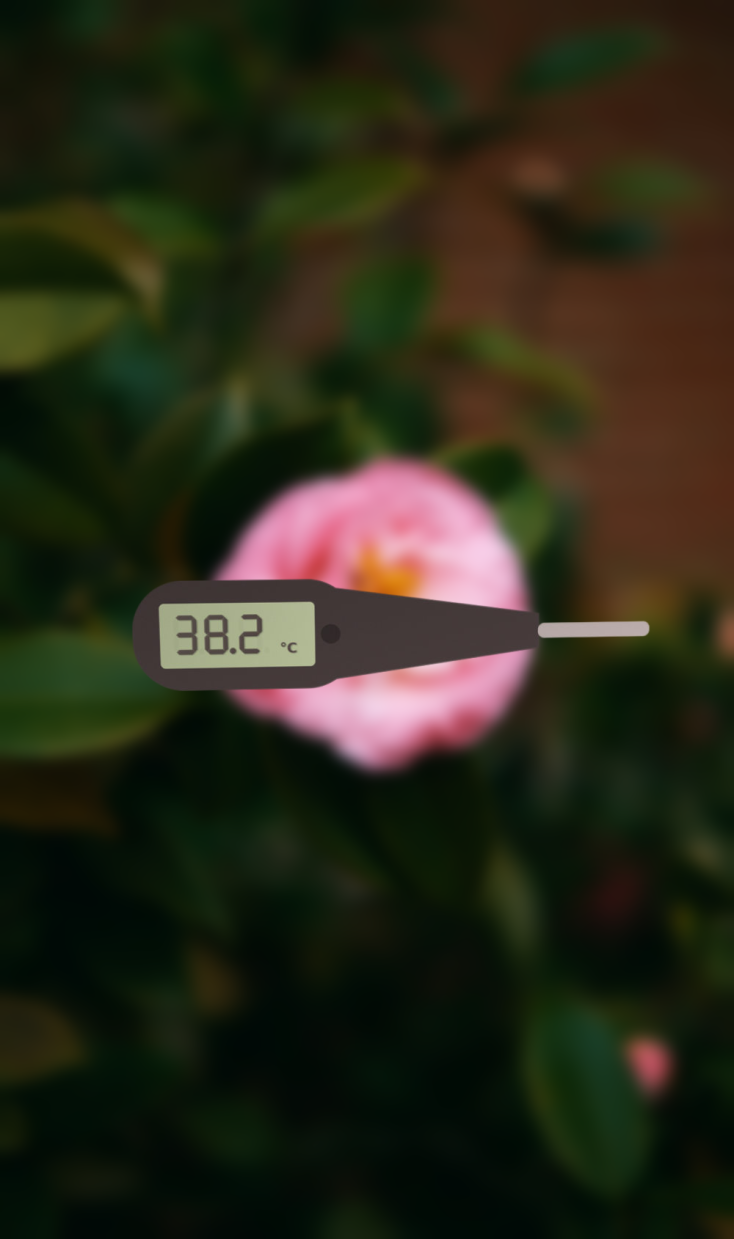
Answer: 38.2 °C
